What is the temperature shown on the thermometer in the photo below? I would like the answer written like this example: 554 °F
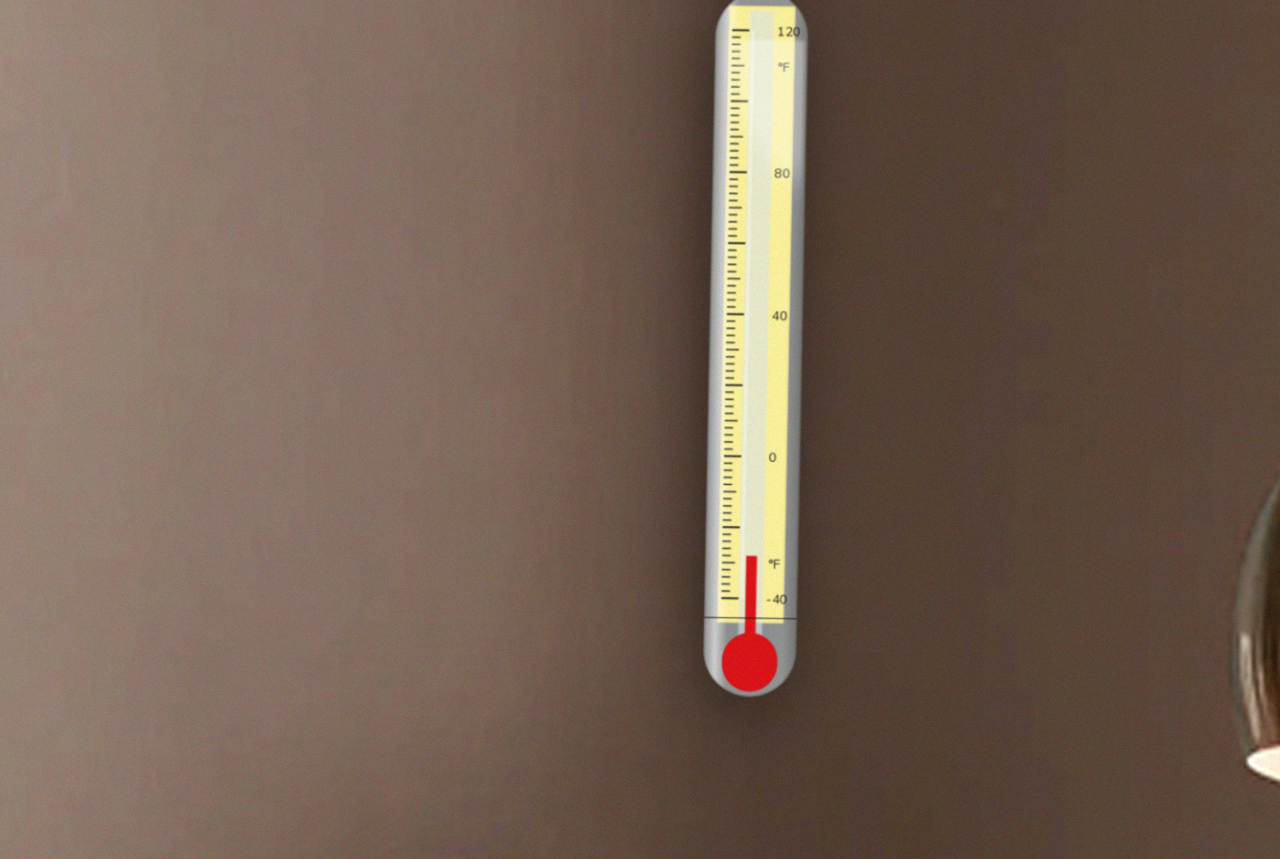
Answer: -28 °F
